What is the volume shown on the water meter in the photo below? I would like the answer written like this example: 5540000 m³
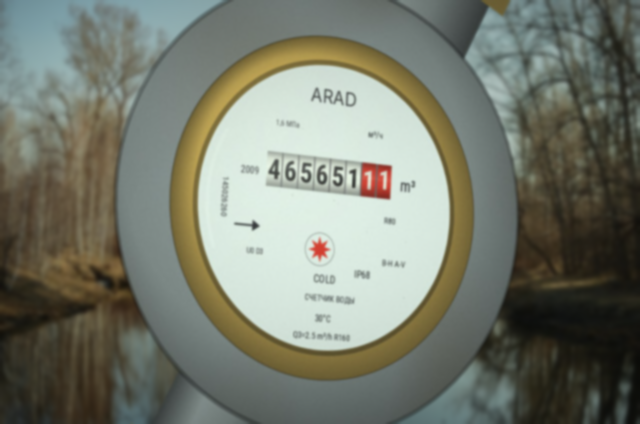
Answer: 465651.11 m³
